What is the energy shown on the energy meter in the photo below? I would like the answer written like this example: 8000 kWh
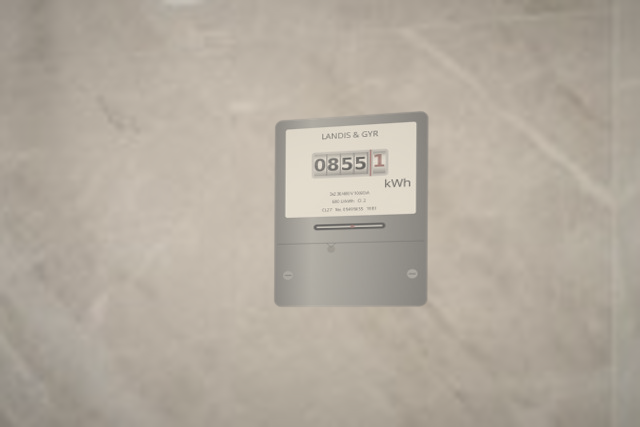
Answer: 855.1 kWh
